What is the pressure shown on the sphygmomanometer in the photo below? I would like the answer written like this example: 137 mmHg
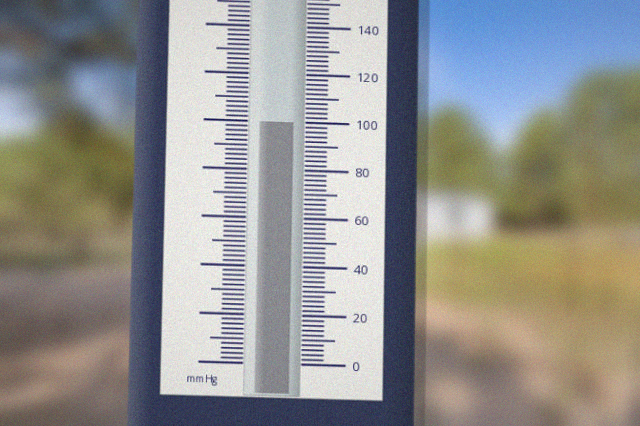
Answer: 100 mmHg
